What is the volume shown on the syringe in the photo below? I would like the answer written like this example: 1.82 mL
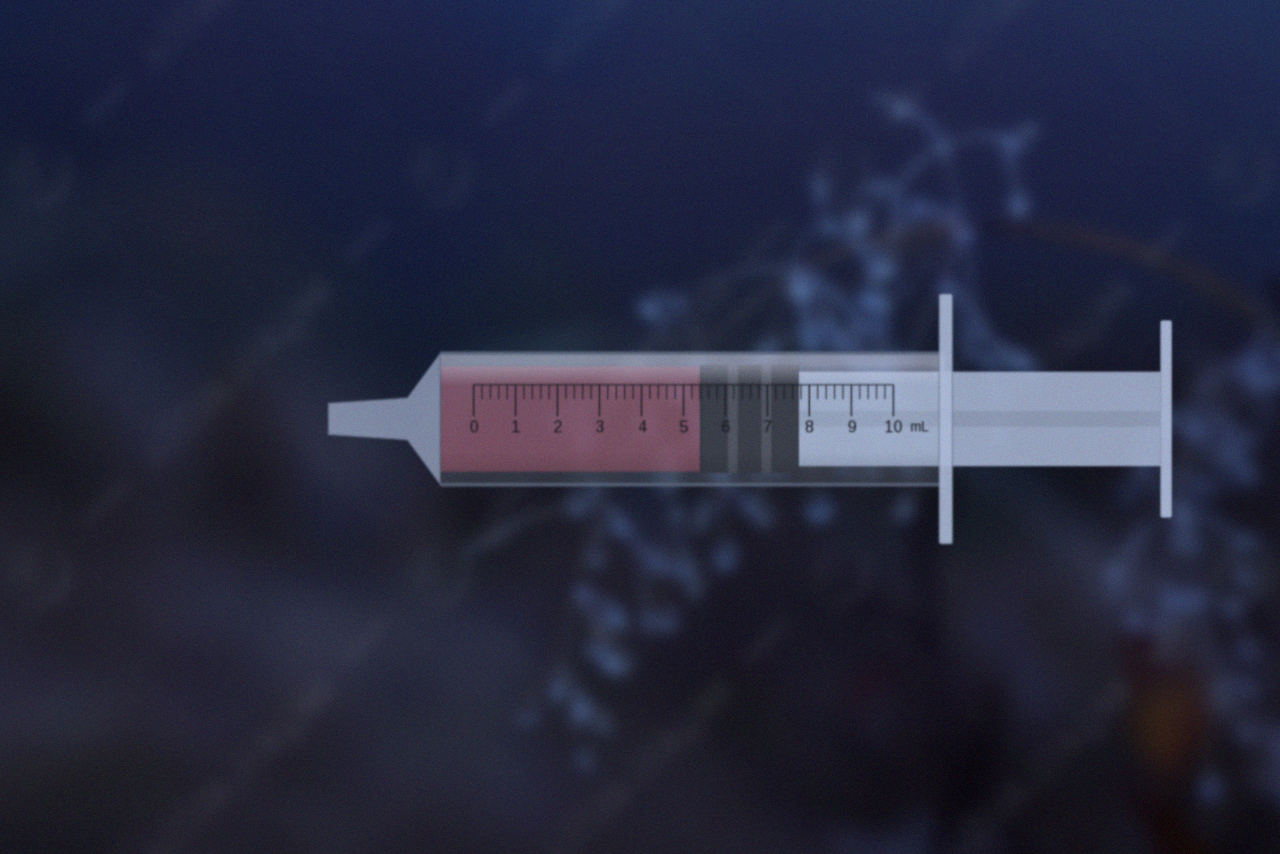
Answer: 5.4 mL
